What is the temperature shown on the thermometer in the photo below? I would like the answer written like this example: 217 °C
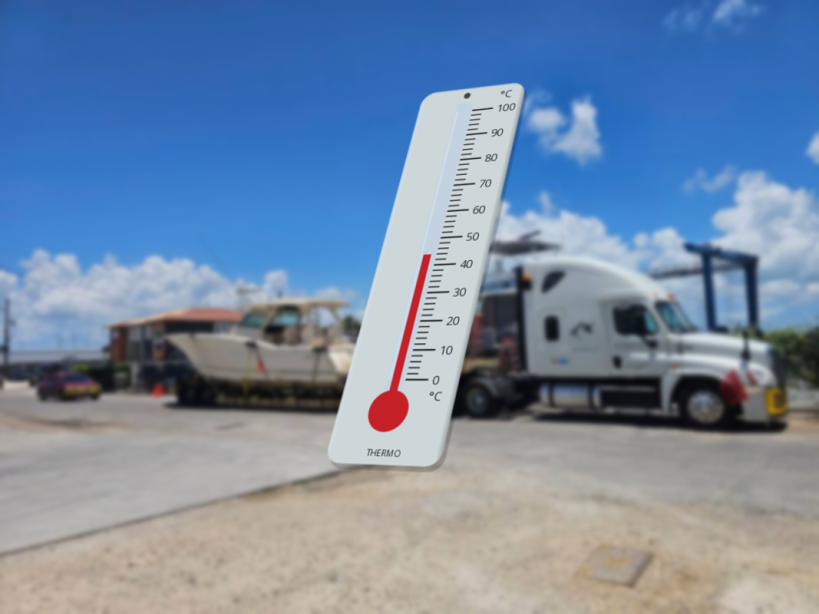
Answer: 44 °C
